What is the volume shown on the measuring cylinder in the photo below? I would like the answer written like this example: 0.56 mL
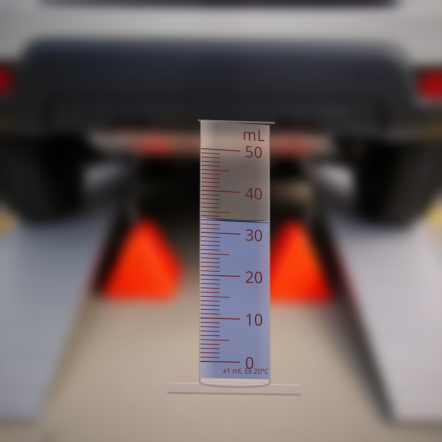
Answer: 33 mL
